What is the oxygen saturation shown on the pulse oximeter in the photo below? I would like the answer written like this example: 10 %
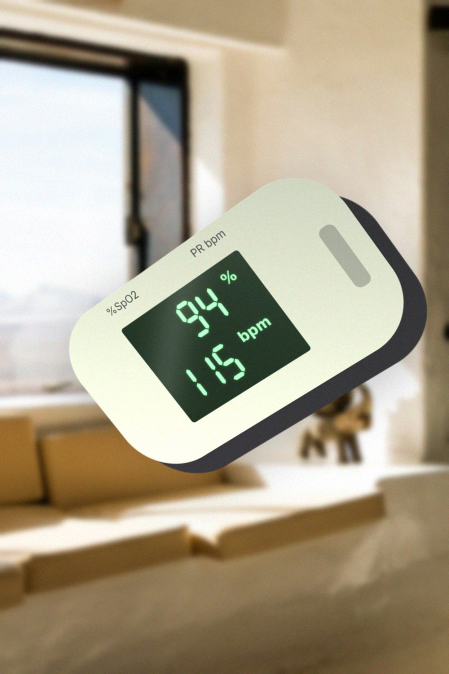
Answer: 94 %
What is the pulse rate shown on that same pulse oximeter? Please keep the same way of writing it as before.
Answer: 115 bpm
